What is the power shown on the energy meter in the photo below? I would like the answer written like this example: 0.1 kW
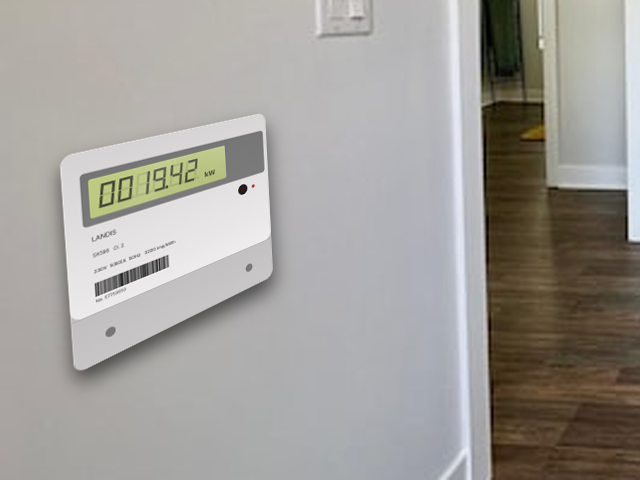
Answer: 19.42 kW
